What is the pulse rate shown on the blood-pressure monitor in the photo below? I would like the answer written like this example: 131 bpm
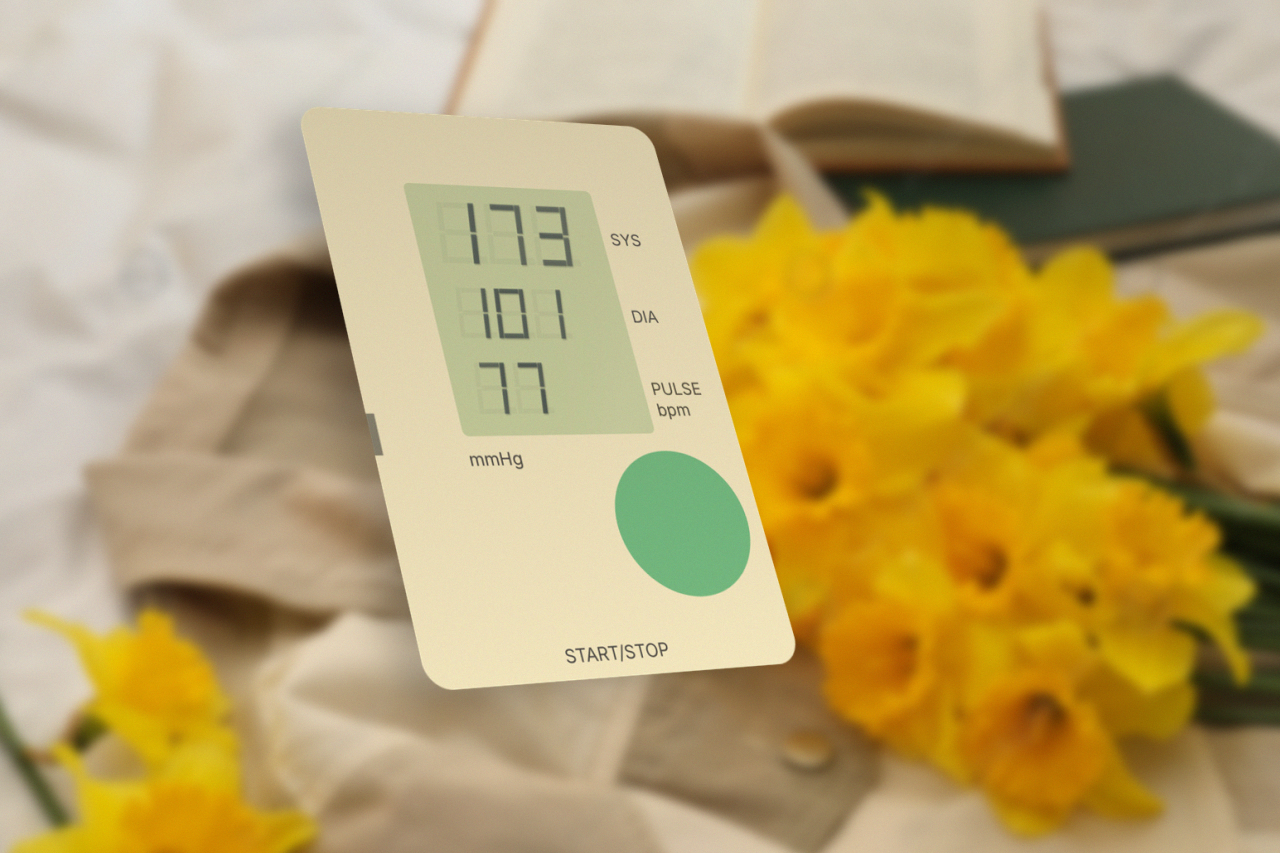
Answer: 77 bpm
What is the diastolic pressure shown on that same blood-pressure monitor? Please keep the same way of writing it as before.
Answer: 101 mmHg
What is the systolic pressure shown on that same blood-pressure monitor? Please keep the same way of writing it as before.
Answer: 173 mmHg
